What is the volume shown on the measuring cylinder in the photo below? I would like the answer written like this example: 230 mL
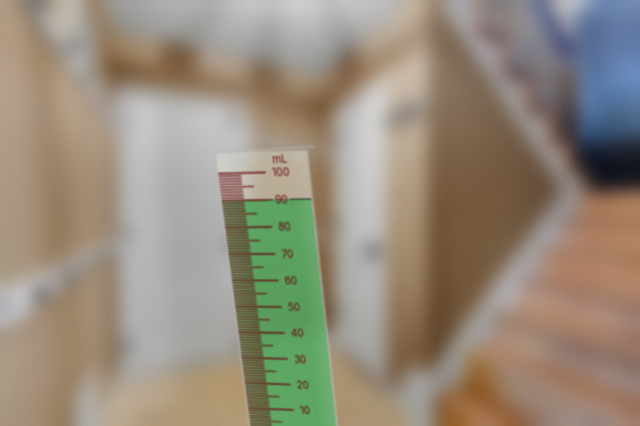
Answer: 90 mL
